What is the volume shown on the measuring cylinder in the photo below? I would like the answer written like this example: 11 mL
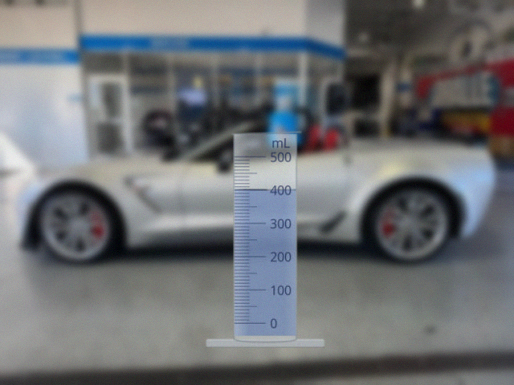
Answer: 400 mL
